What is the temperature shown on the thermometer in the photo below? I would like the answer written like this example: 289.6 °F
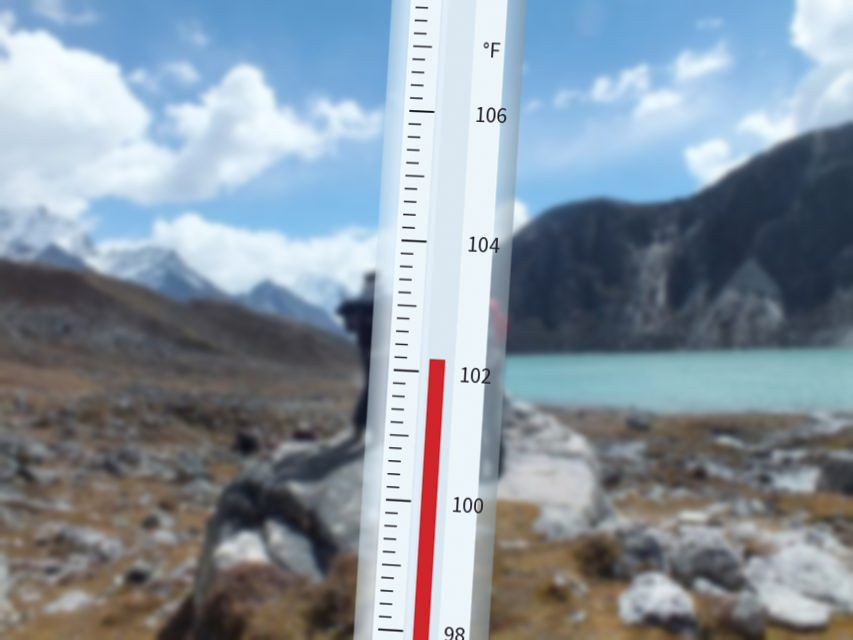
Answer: 102.2 °F
